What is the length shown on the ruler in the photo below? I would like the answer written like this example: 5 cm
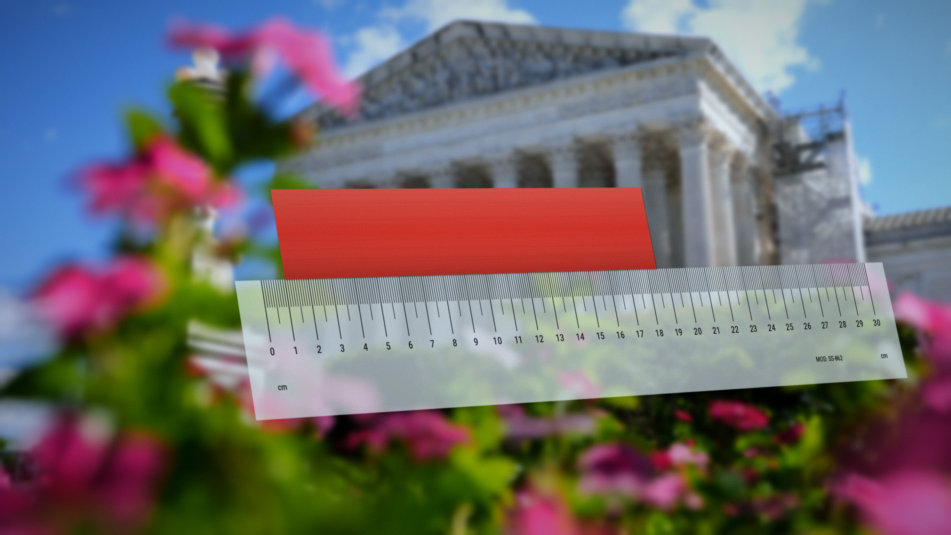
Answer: 17.5 cm
